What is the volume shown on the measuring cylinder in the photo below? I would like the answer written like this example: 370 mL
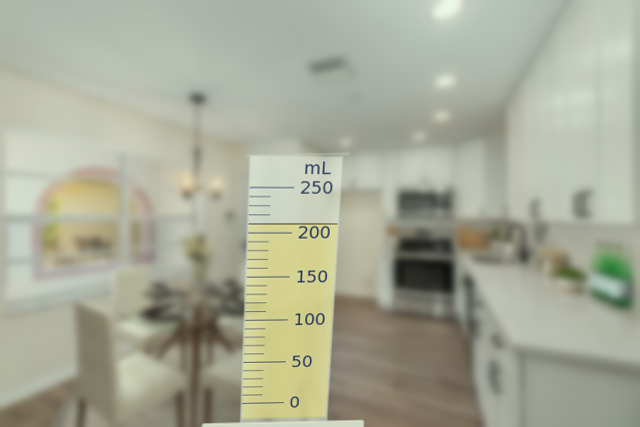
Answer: 210 mL
